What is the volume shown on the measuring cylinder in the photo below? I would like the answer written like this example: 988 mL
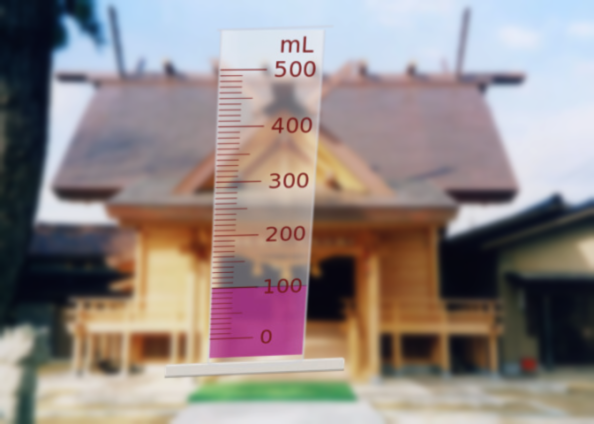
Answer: 100 mL
